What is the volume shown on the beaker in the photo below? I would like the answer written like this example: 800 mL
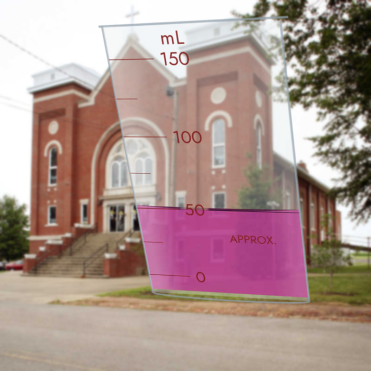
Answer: 50 mL
